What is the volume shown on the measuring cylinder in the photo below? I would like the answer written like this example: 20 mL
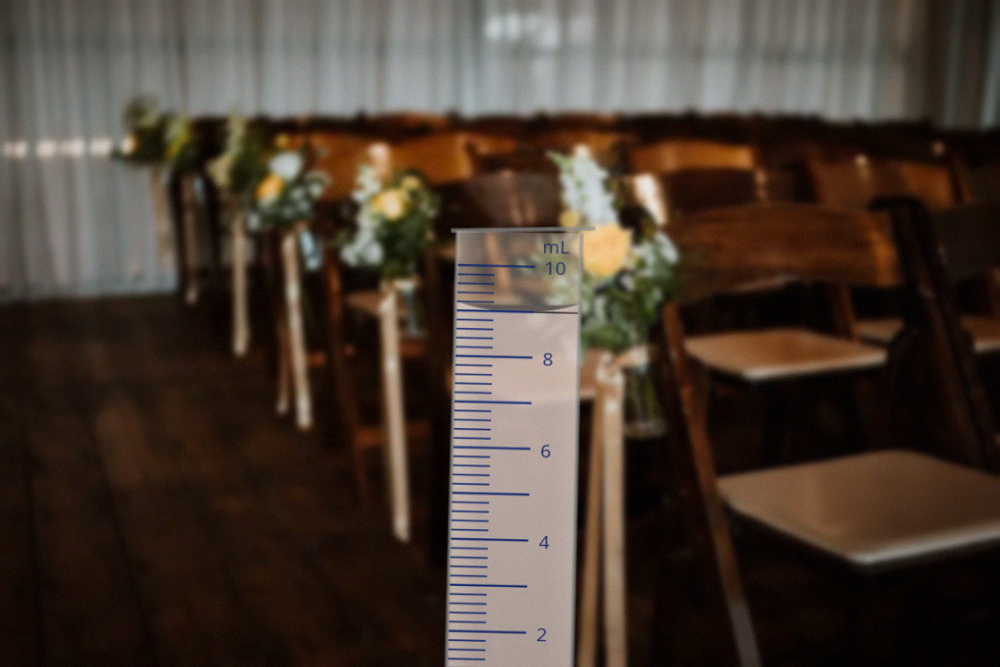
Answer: 9 mL
